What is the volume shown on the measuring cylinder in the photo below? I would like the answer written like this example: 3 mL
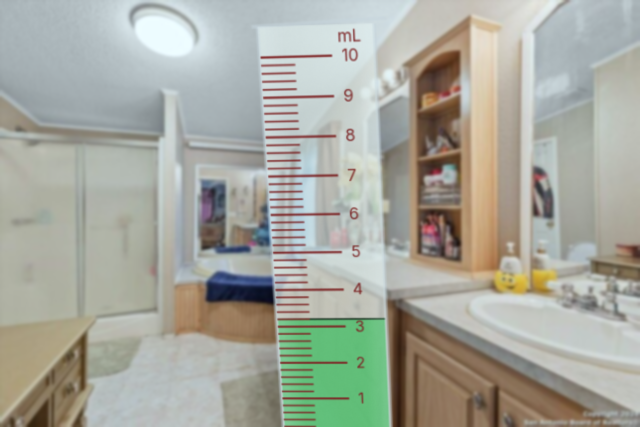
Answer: 3.2 mL
